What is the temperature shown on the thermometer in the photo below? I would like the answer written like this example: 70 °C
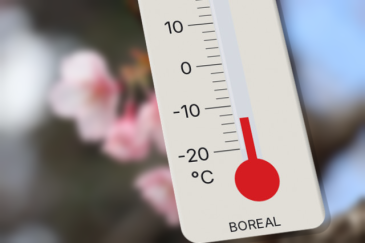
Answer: -13 °C
